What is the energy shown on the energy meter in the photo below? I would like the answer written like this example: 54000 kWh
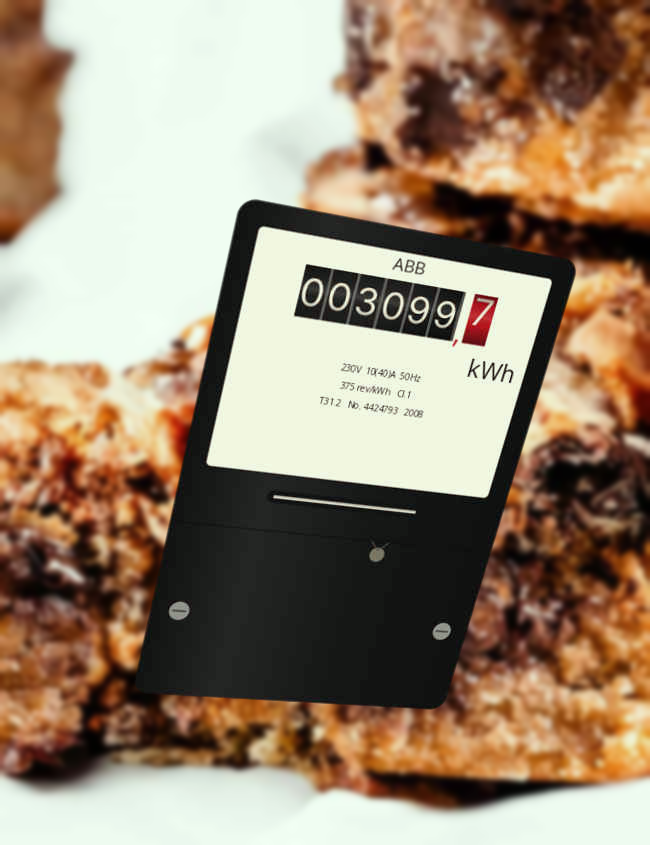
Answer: 3099.7 kWh
